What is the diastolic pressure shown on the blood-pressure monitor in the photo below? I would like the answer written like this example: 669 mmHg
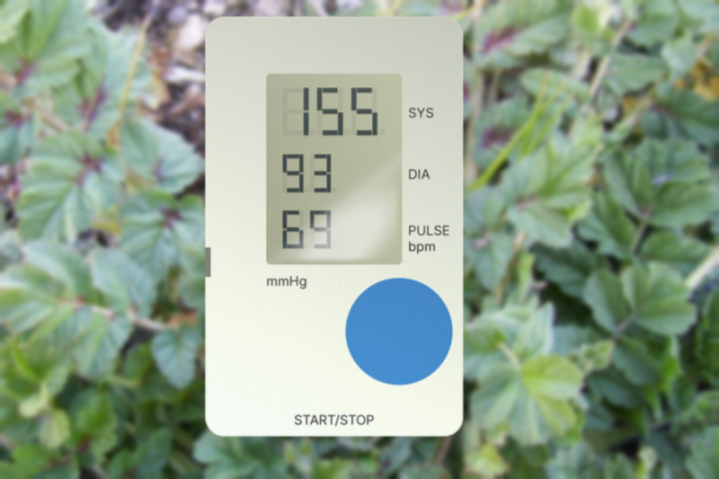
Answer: 93 mmHg
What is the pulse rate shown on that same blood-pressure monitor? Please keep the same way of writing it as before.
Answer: 69 bpm
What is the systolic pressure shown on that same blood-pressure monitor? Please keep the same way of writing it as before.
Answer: 155 mmHg
